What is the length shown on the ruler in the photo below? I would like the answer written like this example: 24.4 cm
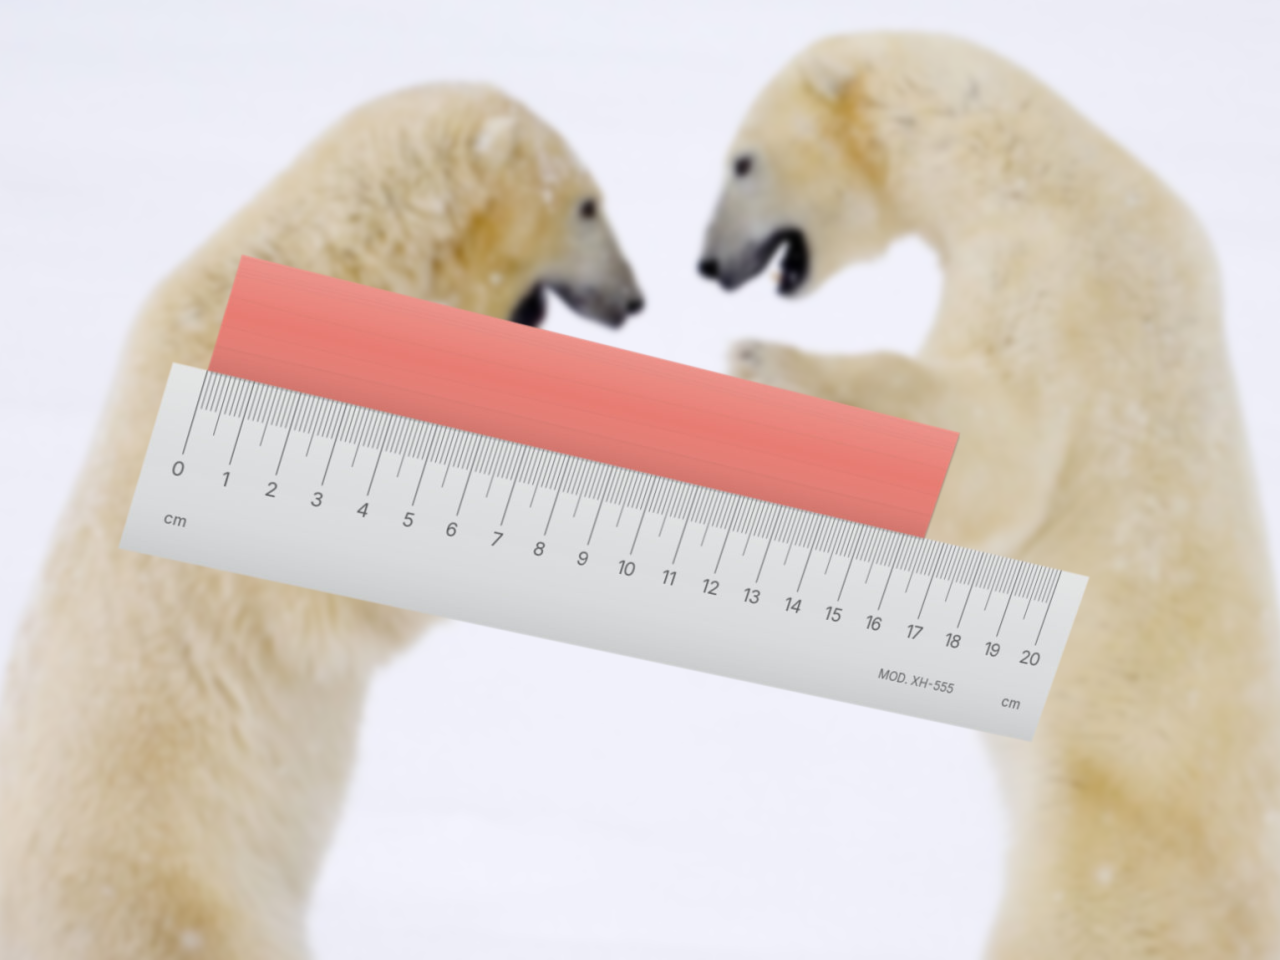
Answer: 16.5 cm
